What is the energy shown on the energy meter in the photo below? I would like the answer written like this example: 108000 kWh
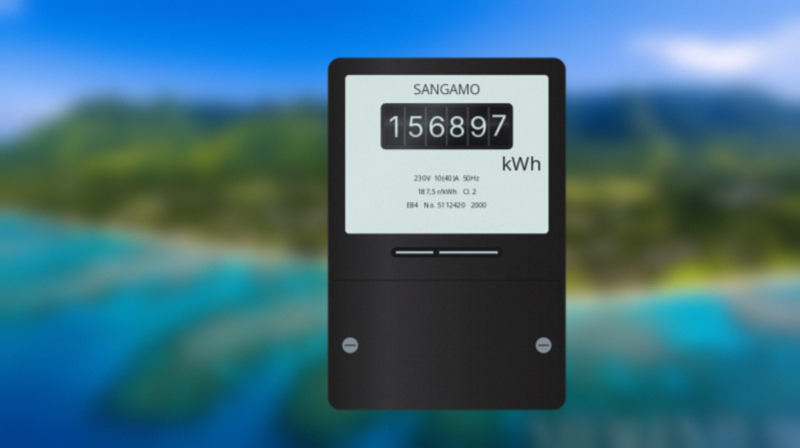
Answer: 156897 kWh
